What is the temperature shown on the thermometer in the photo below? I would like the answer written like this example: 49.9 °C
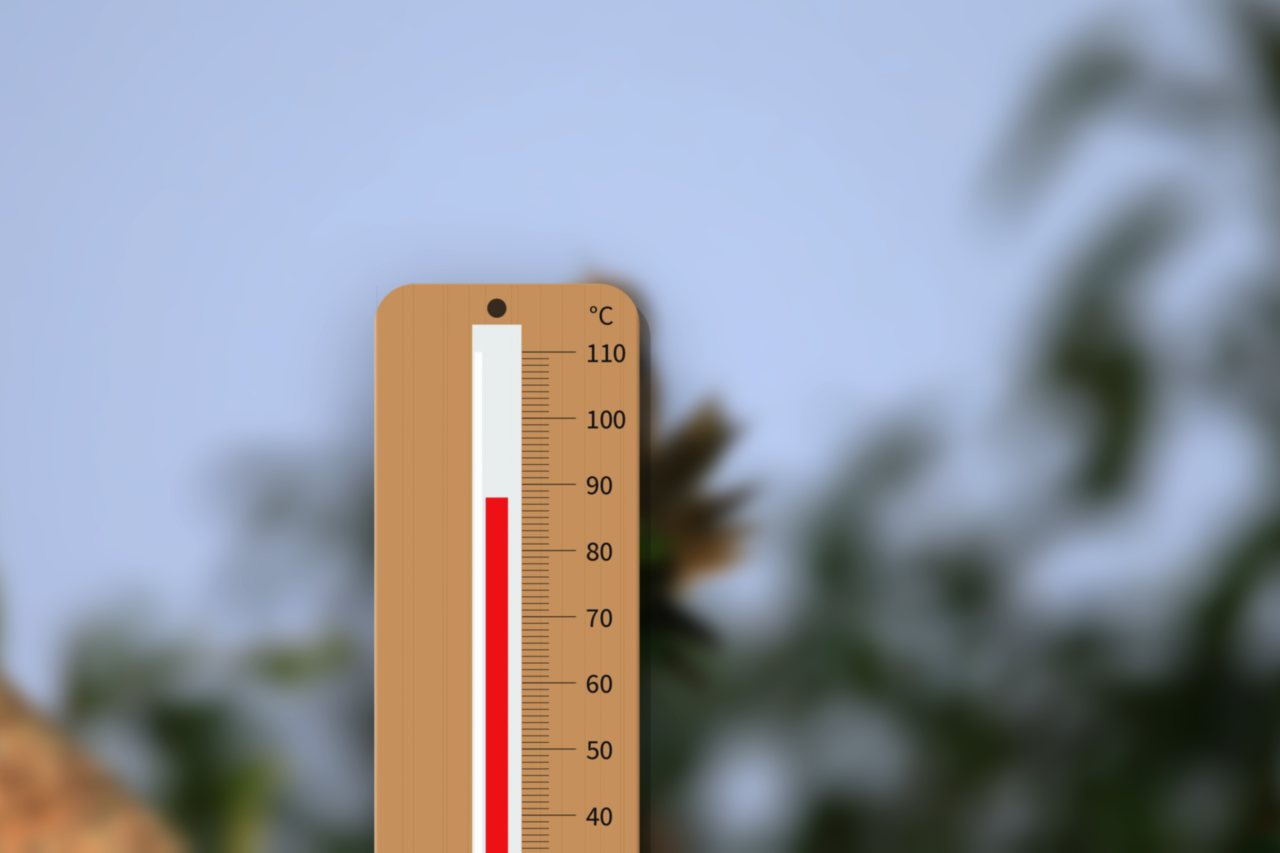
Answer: 88 °C
